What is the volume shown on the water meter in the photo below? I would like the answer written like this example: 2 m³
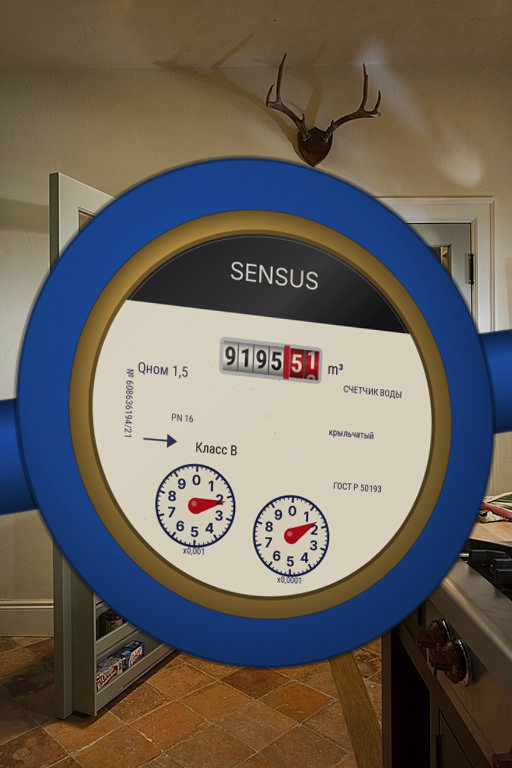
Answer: 9195.5121 m³
